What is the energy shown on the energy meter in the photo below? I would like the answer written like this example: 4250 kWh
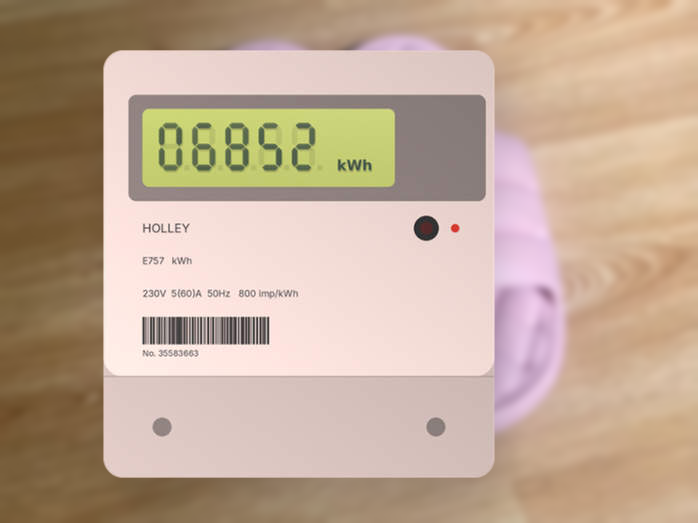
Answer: 6852 kWh
